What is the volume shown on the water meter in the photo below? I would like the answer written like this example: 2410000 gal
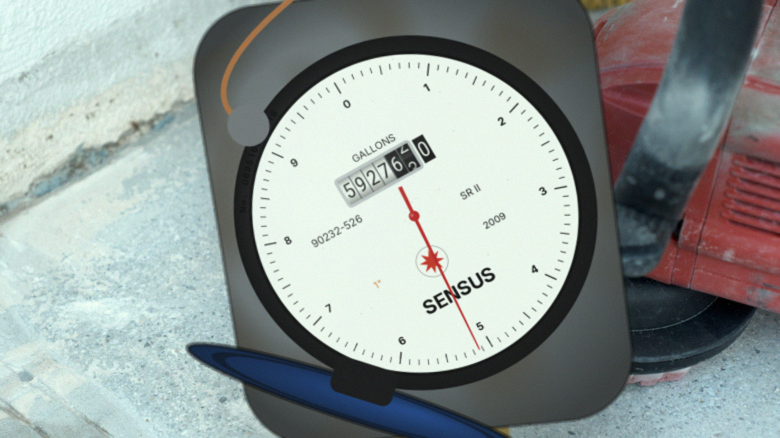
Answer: 5927625.1 gal
